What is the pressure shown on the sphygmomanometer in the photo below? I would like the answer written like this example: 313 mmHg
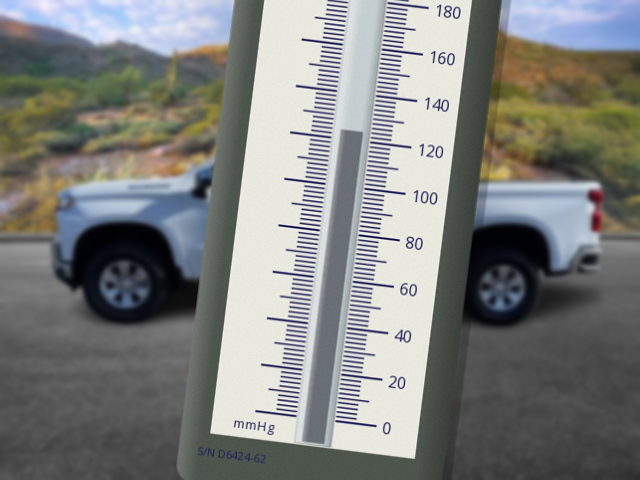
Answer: 124 mmHg
